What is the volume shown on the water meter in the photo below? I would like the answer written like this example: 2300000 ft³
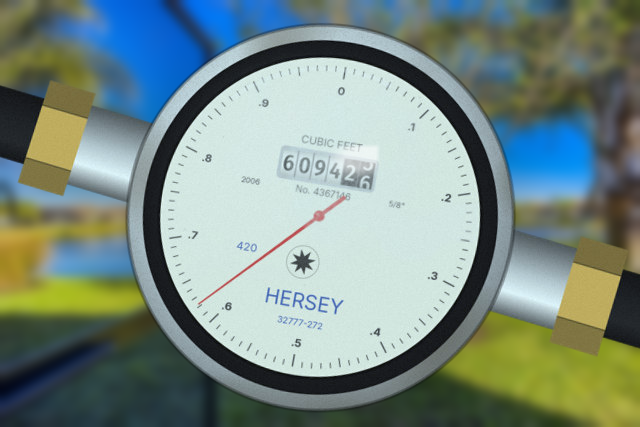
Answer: 609425.62 ft³
